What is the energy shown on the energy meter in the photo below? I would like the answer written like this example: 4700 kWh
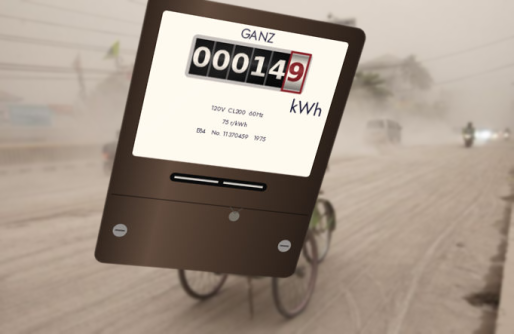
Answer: 14.9 kWh
